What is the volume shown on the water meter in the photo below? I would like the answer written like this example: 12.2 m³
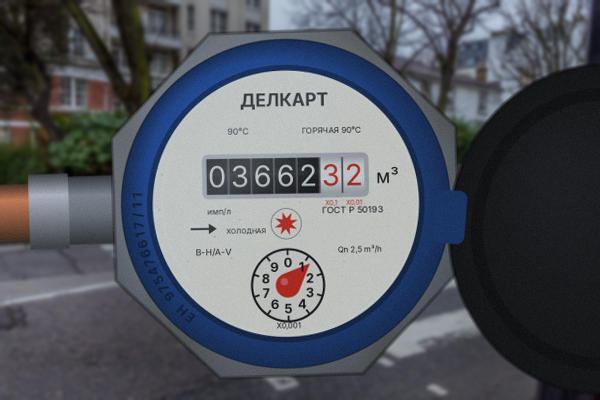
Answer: 3662.321 m³
